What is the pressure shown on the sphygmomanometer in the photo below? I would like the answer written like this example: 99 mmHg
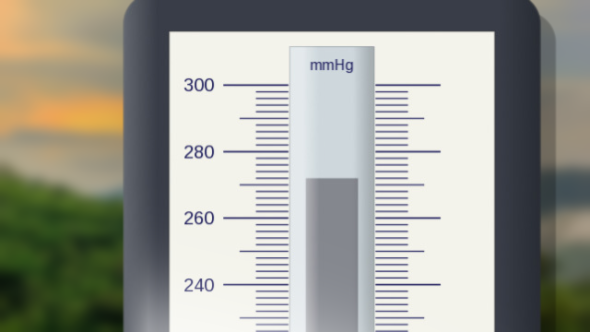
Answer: 272 mmHg
